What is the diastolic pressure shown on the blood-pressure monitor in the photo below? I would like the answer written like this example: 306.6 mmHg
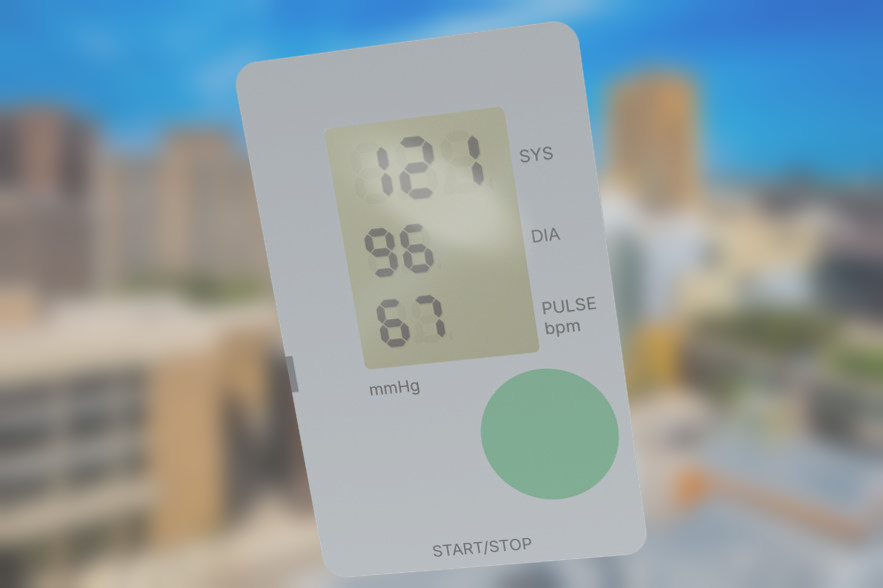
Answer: 96 mmHg
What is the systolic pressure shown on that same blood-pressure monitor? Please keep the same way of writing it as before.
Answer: 121 mmHg
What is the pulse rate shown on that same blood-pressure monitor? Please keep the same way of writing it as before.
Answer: 67 bpm
